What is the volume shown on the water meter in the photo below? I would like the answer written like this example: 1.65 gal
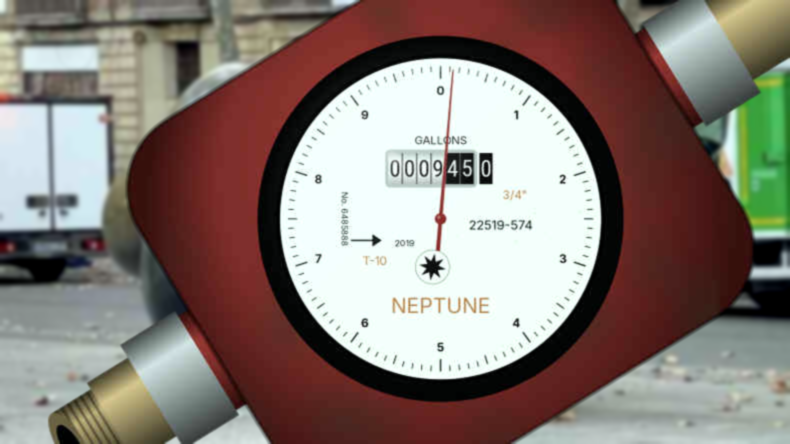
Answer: 9450.1 gal
